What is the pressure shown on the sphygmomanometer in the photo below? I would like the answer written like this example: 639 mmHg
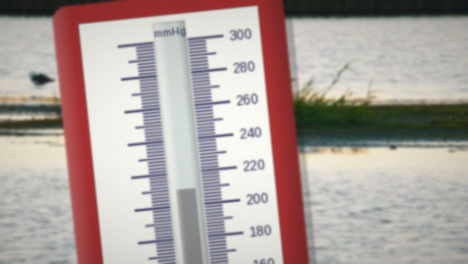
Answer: 210 mmHg
